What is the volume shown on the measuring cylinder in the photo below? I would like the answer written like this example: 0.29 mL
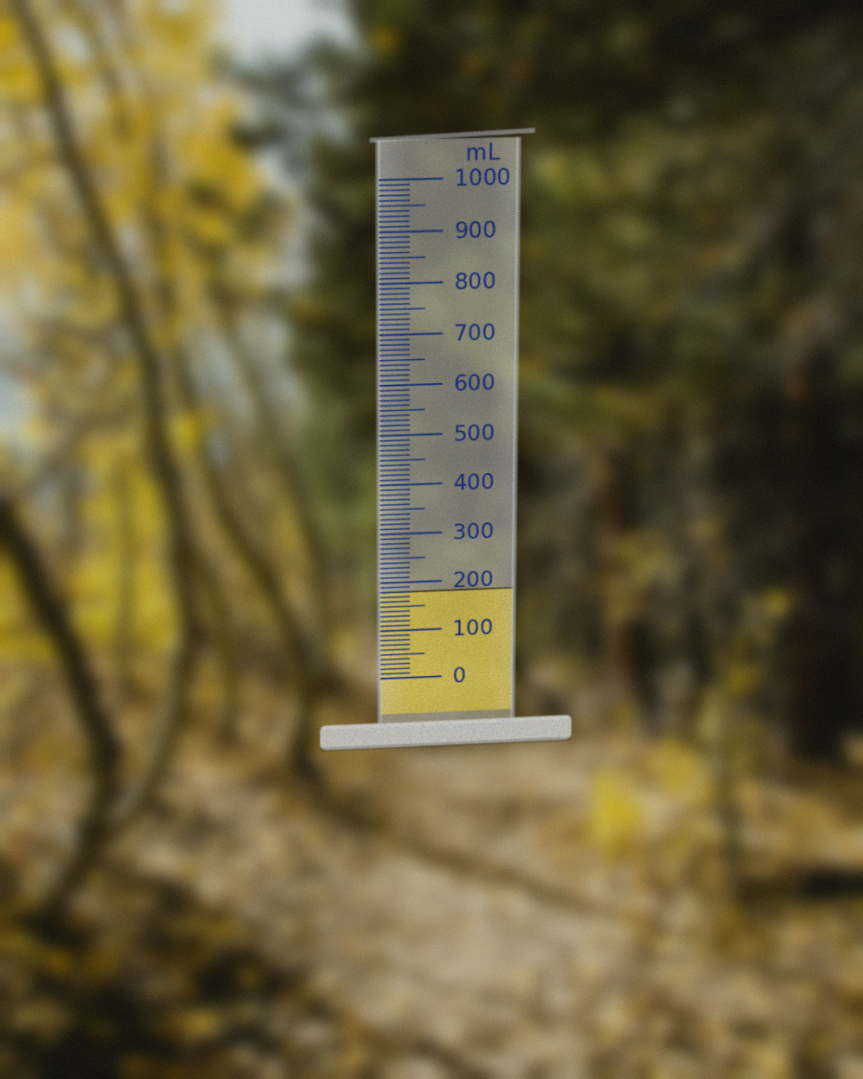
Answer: 180 mL
